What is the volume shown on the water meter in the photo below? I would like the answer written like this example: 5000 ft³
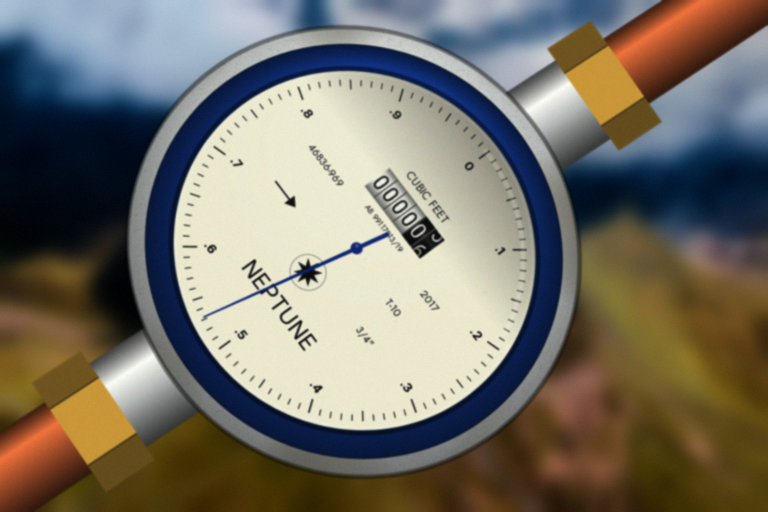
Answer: 5.53 ft³
